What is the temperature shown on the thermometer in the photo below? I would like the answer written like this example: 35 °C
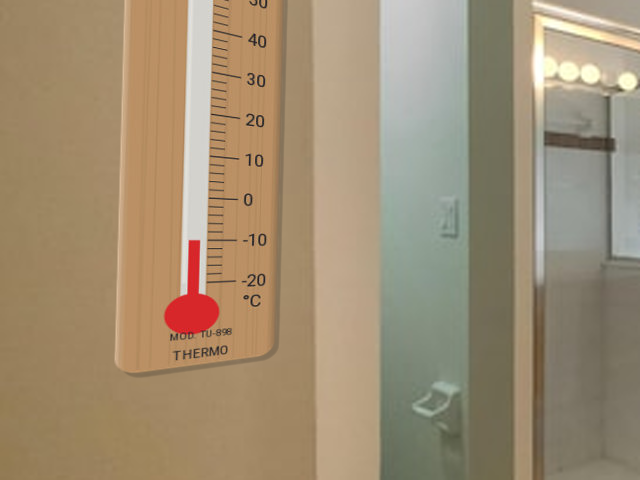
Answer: -10 °C
